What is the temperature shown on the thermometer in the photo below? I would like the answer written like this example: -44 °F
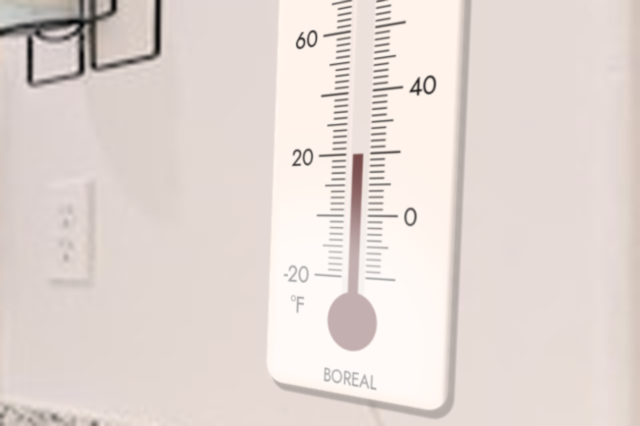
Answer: 20 °F
